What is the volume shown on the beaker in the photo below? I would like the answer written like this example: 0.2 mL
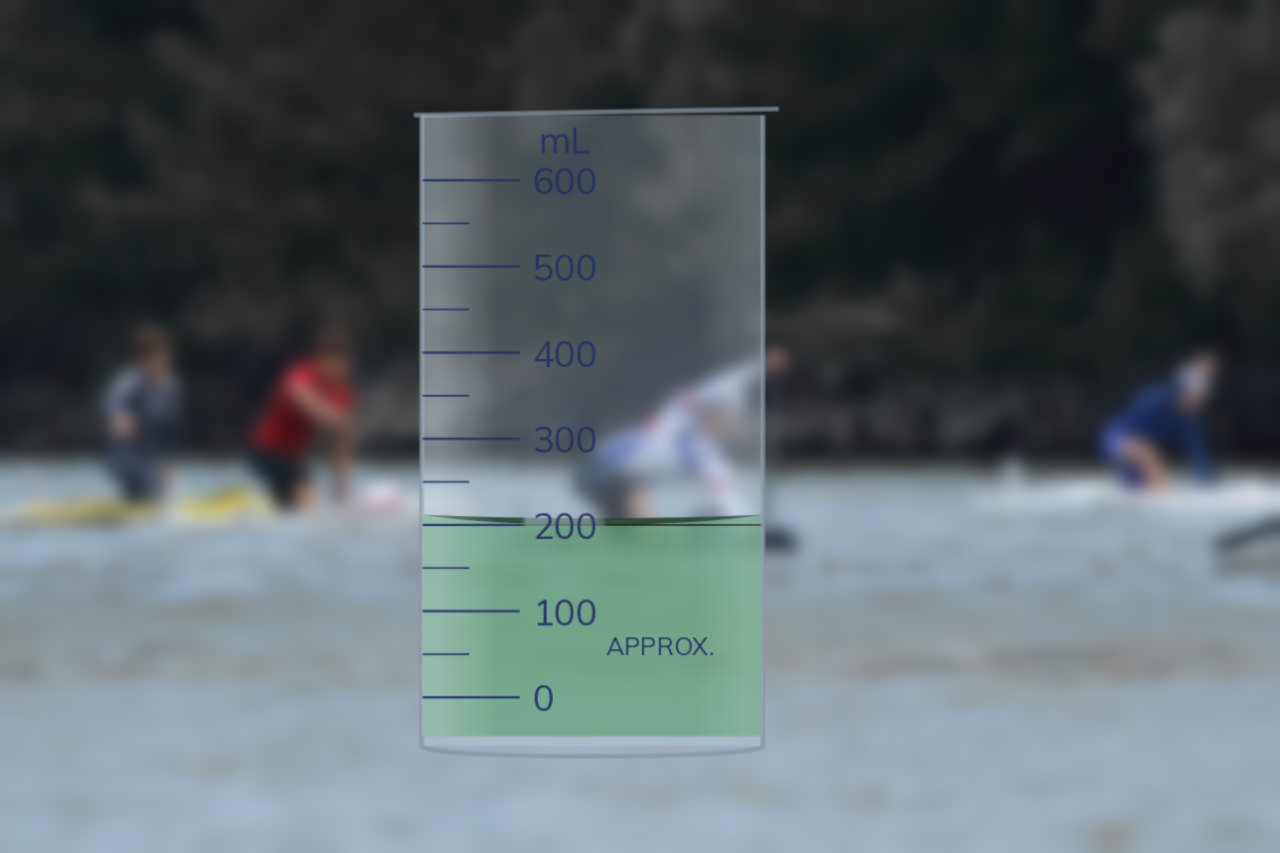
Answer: 200 mL
